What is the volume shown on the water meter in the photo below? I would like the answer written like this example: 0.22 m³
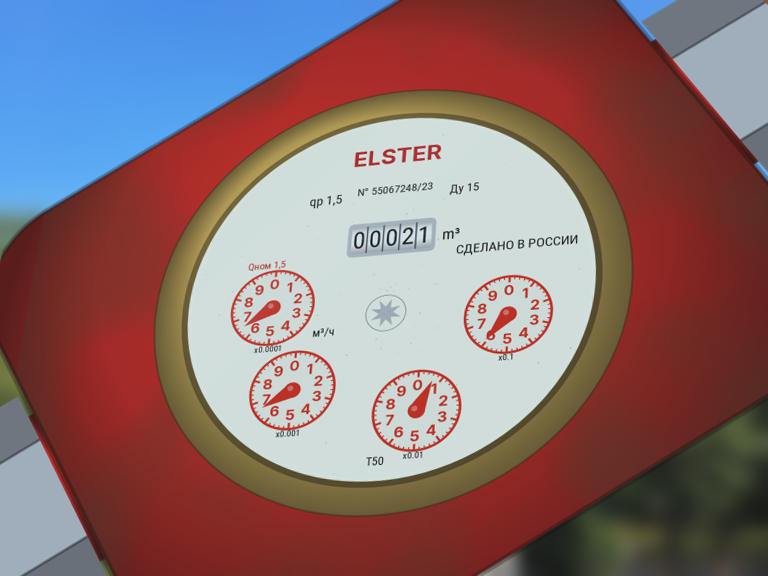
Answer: 21.6066 m³
